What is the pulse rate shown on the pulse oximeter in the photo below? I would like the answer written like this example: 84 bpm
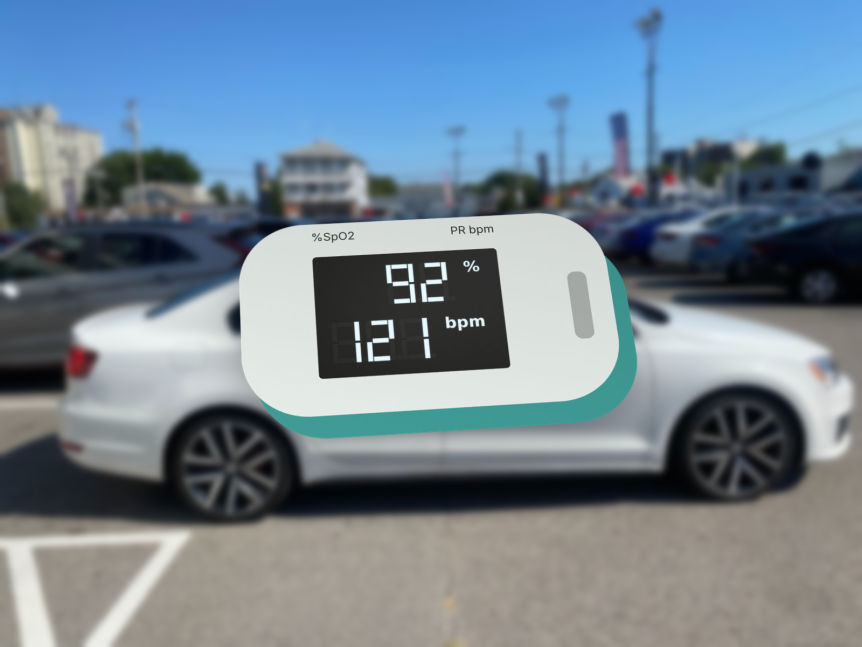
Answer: 121 bpm
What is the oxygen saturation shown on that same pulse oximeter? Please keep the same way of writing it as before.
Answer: 92 %
